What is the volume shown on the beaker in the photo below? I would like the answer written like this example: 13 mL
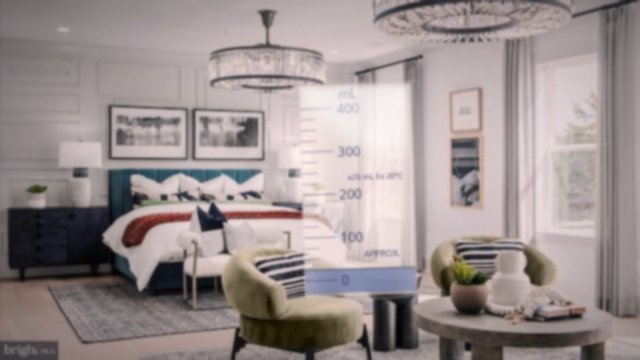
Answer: 25 mL
